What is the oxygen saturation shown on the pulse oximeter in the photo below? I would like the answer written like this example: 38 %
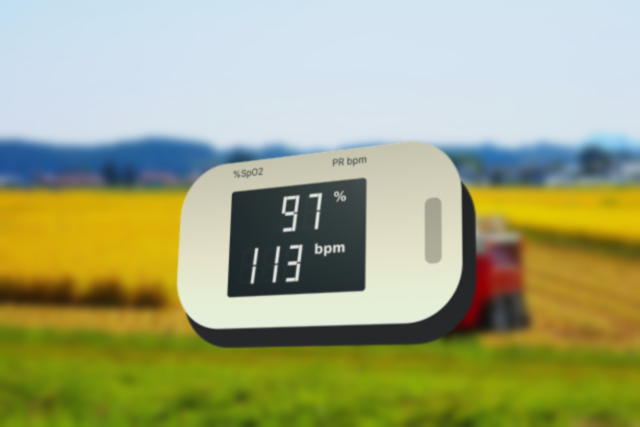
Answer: 97 %
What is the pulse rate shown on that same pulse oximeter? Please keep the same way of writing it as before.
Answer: 113 bpm
